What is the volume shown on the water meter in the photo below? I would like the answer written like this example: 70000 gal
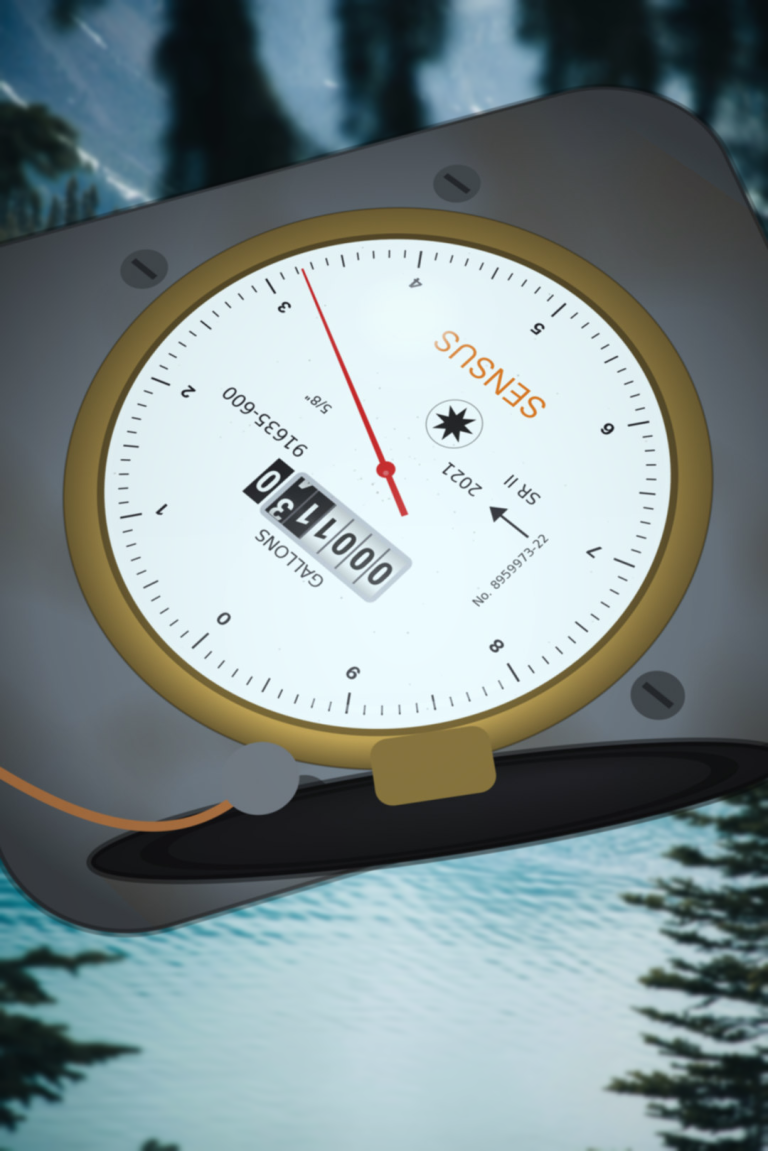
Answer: 1133.2 gal
